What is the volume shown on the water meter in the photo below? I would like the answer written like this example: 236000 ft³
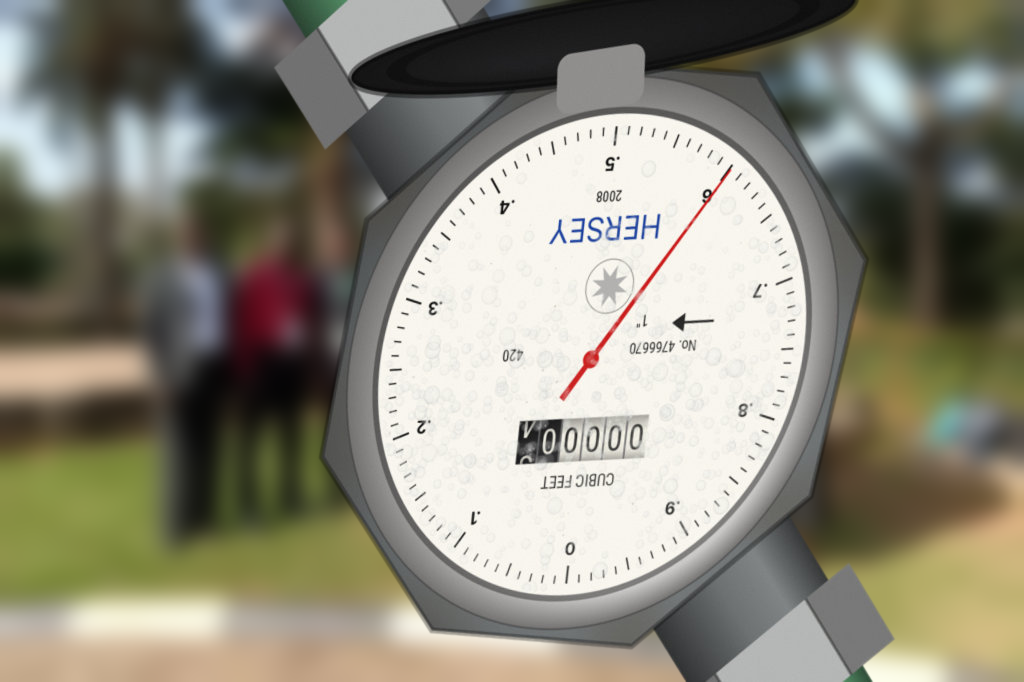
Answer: 3.60 ft³
